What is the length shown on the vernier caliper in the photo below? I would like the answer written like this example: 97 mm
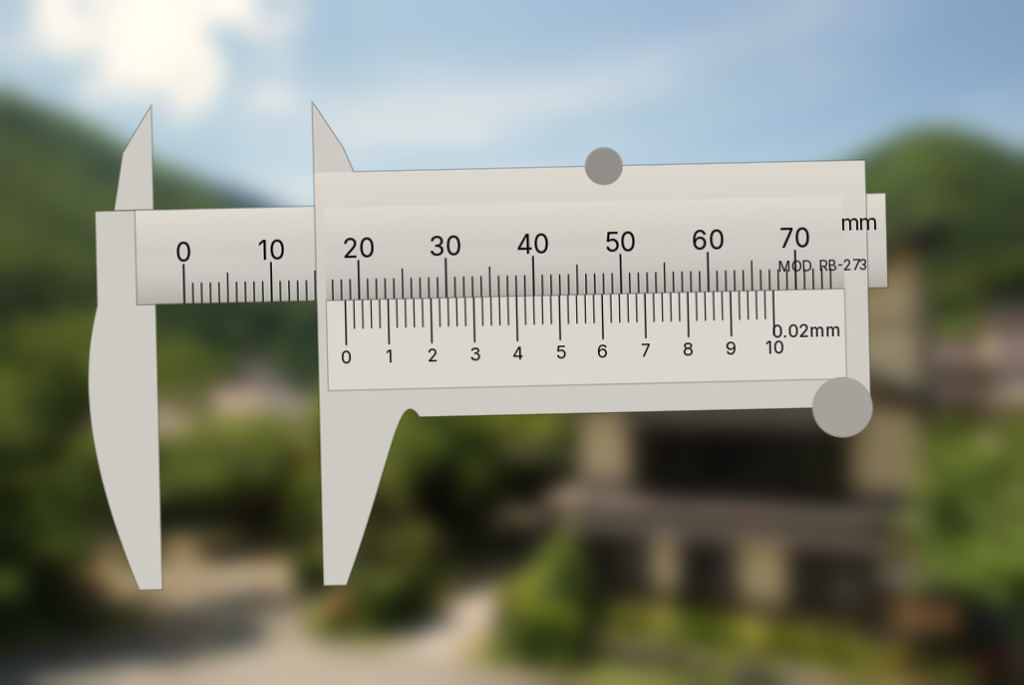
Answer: 18.4 mm
